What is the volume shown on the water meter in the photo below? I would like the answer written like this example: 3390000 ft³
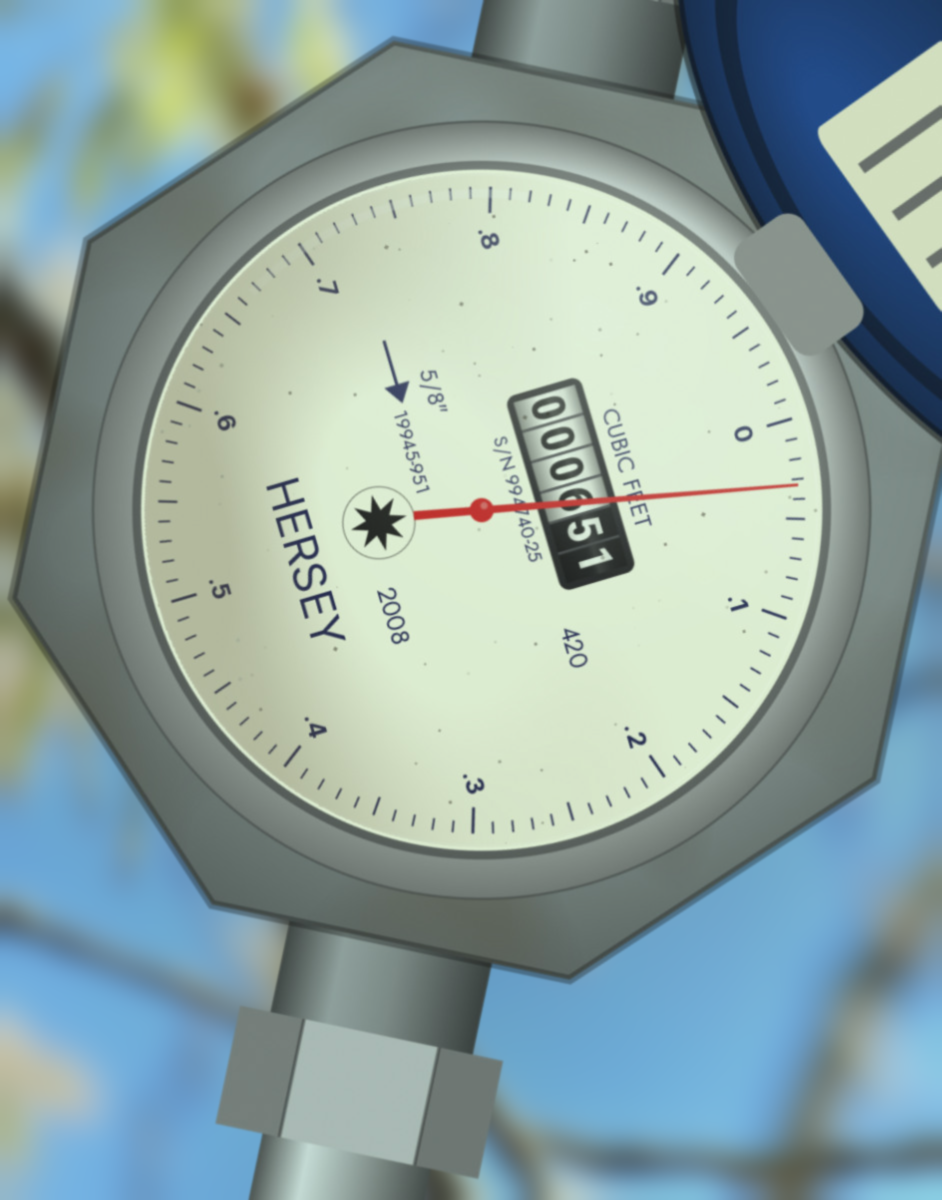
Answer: 651.03 ft³
